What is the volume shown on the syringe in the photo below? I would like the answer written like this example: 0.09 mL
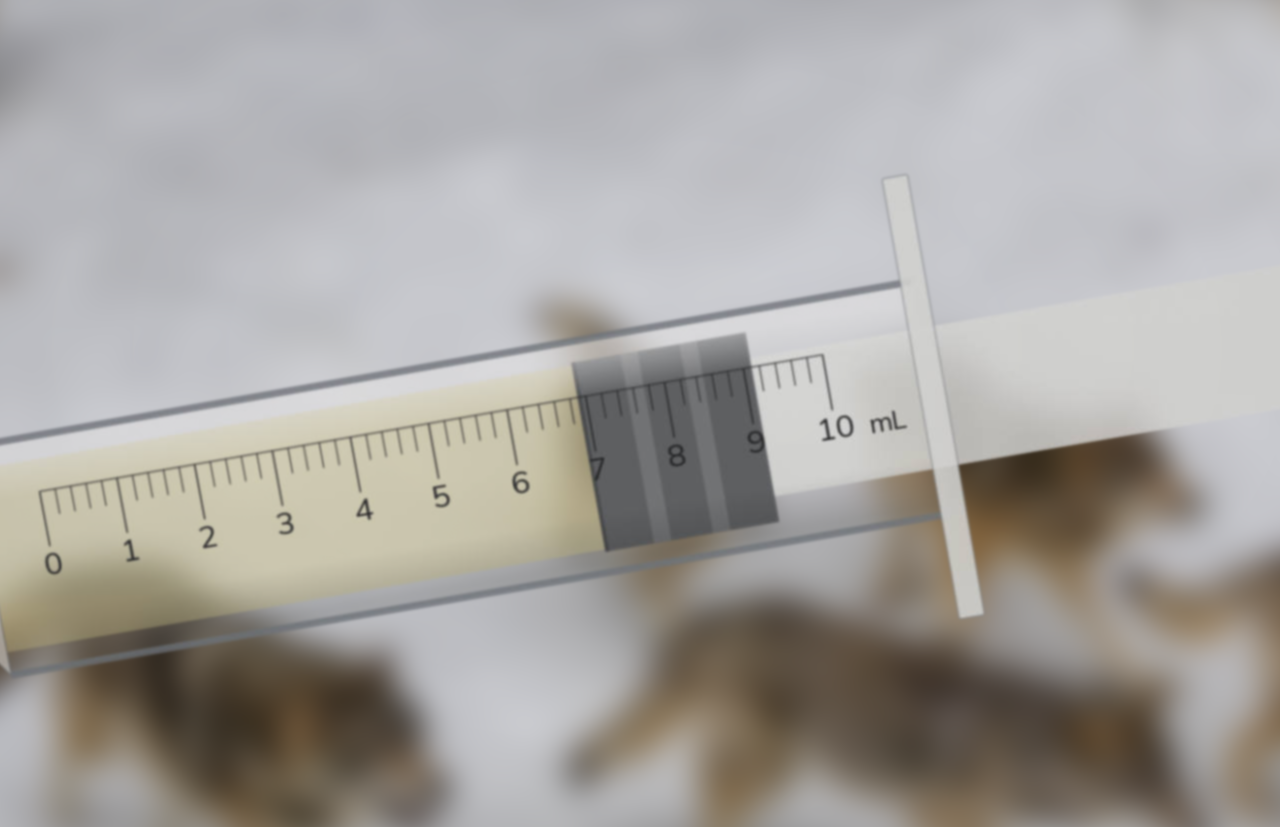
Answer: 6.9 mL
